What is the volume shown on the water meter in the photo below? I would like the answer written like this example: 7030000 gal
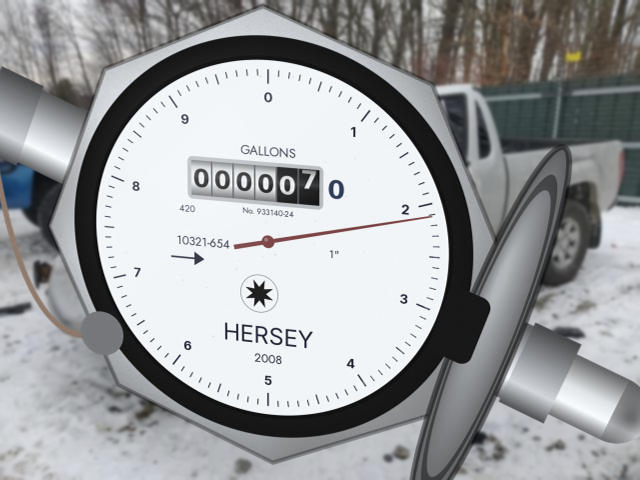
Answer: 72.1 gal
